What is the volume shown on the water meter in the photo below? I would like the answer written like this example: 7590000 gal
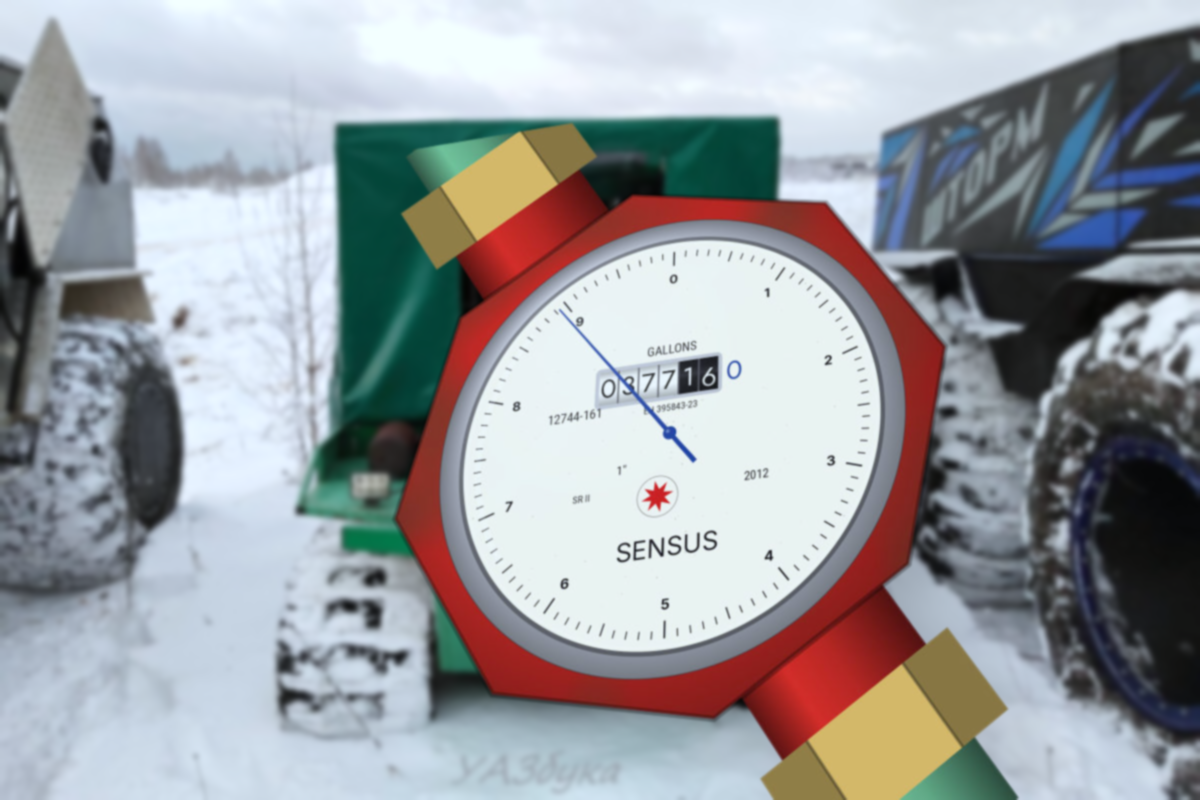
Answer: 377158.9 gal
